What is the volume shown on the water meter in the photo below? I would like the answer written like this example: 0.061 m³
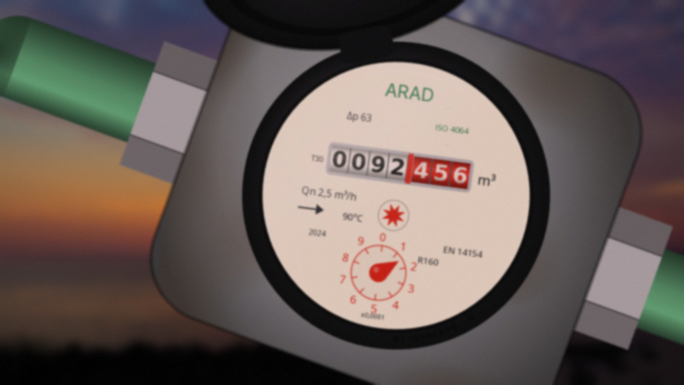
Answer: 92.4561 m³
